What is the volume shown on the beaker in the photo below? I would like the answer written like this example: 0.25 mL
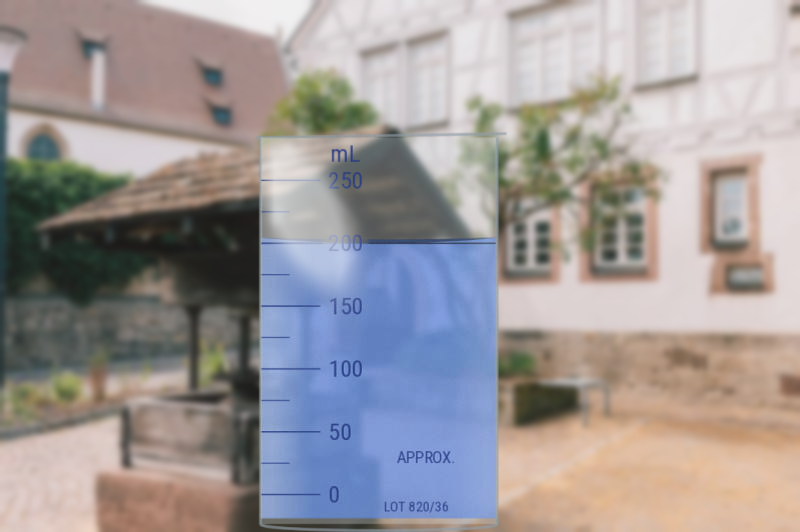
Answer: 200 mL
